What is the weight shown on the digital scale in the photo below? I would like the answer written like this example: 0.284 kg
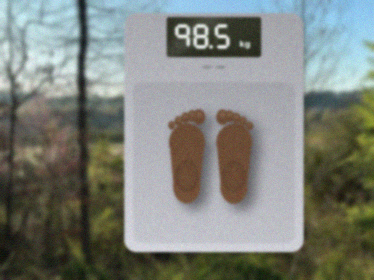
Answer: 98.5 kg
